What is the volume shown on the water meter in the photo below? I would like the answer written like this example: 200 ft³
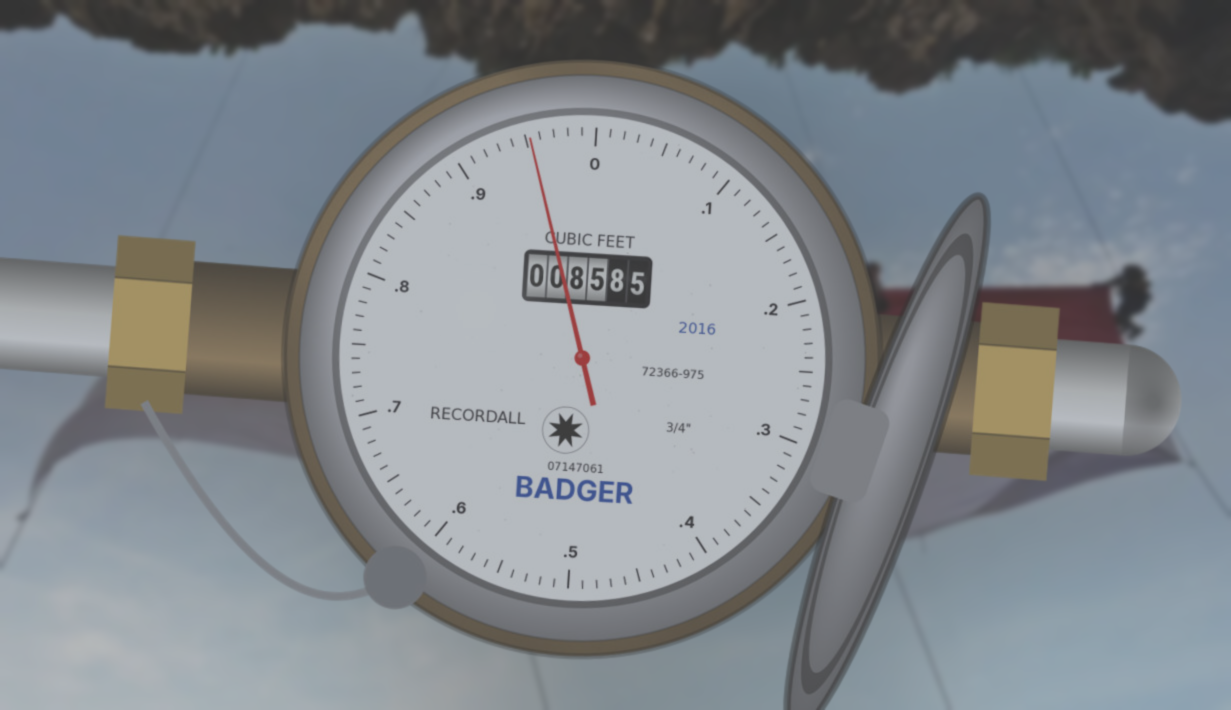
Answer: 8584.95 ft³
